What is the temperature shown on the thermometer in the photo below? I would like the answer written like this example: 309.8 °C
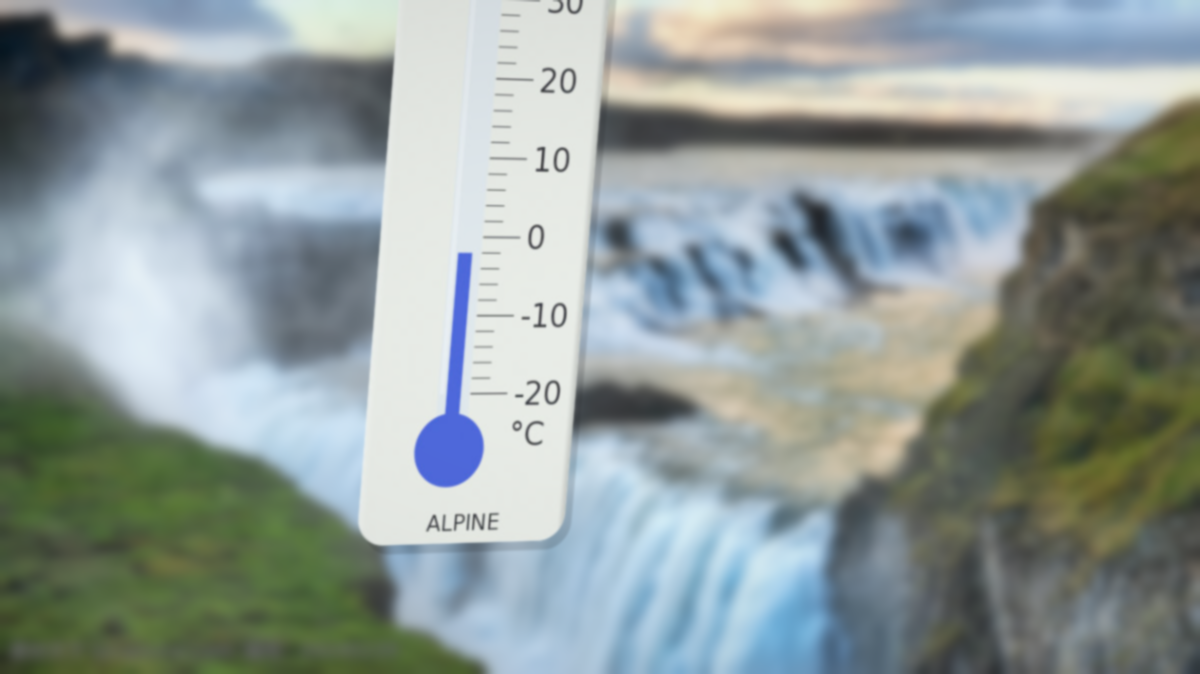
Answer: -2 °C
